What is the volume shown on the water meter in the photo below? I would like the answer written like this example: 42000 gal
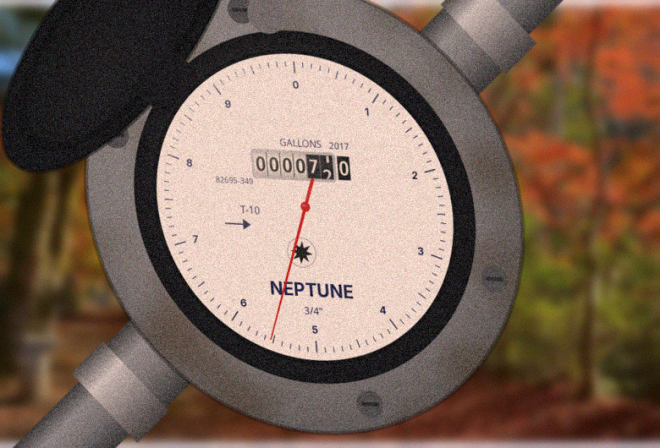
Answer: 715.5 gal
